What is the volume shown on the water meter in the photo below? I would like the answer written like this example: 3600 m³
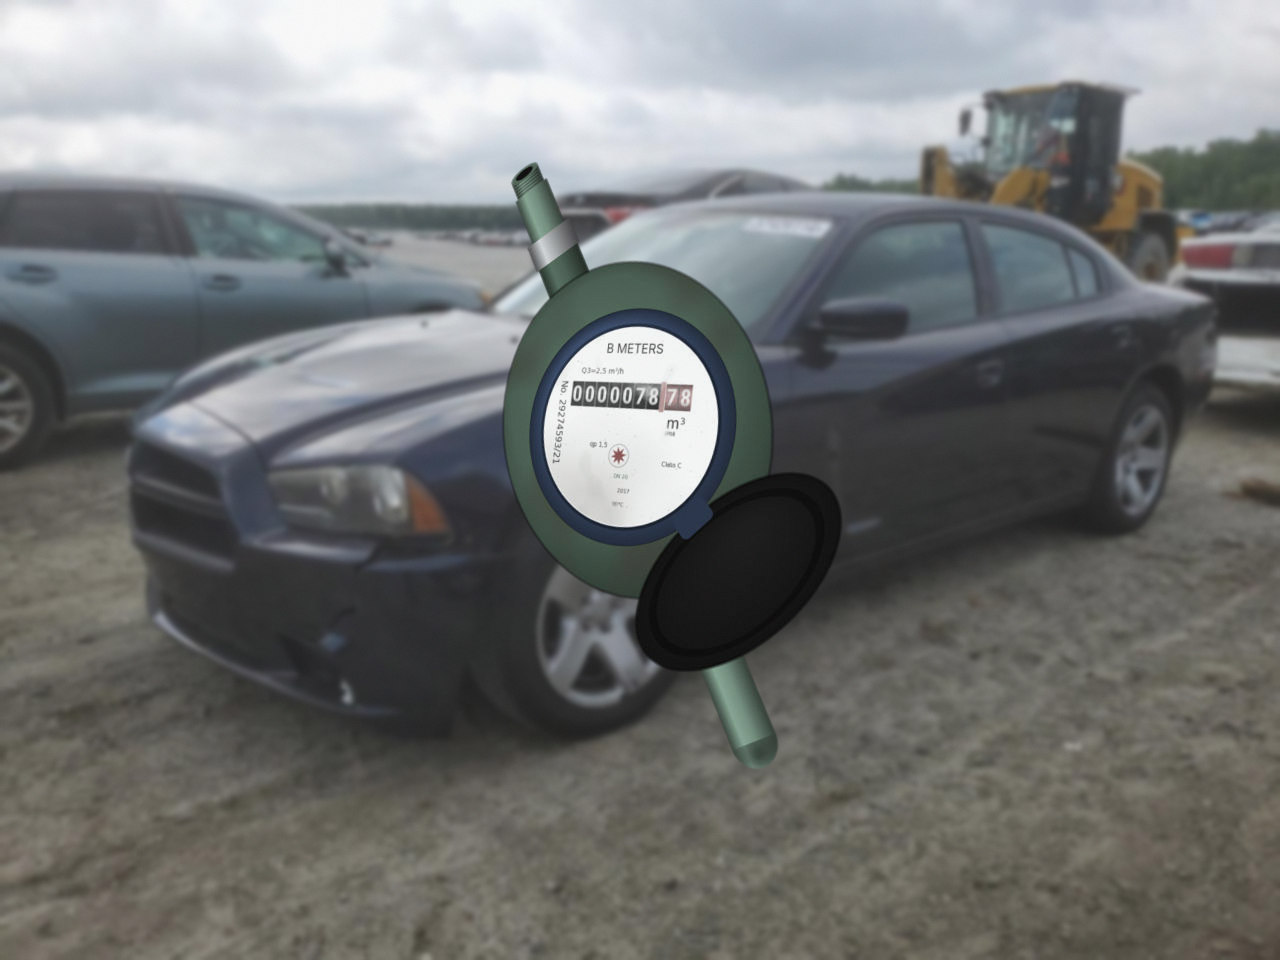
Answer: 78.78 m³
